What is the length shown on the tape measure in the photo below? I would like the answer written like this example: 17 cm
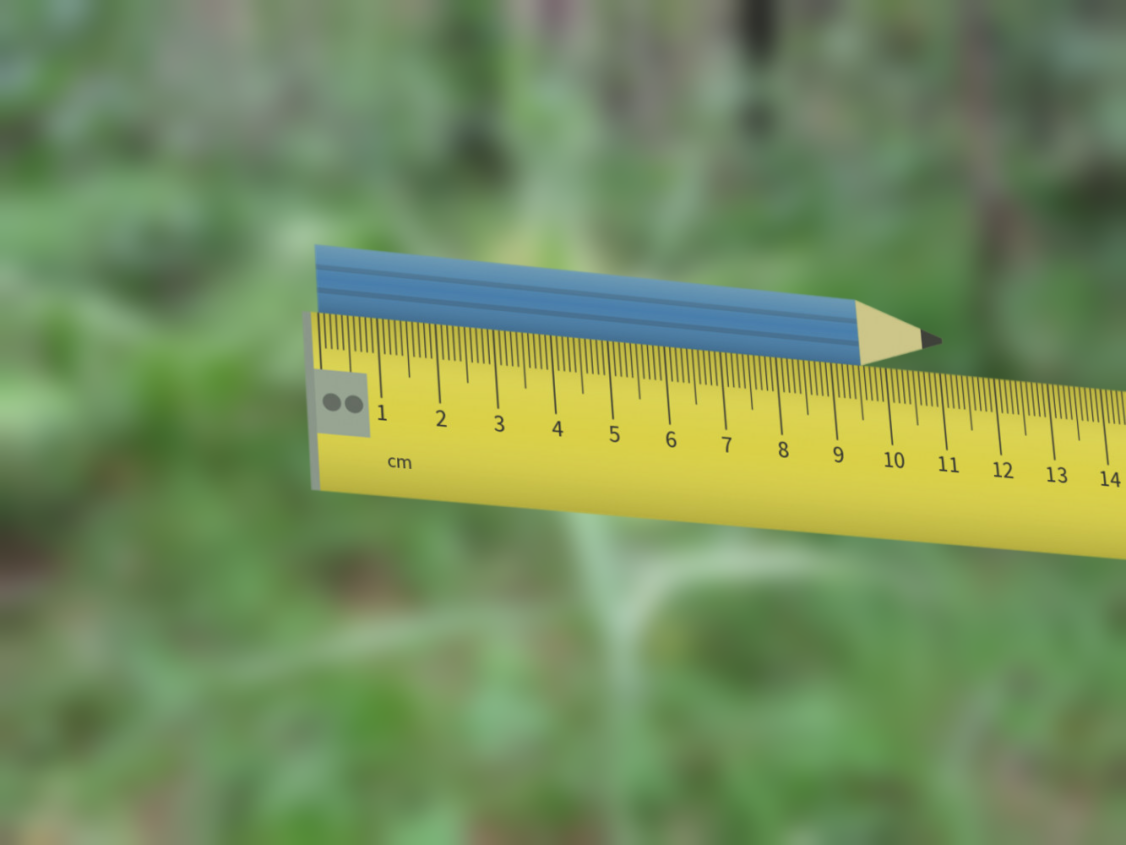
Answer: 11.1 cm
